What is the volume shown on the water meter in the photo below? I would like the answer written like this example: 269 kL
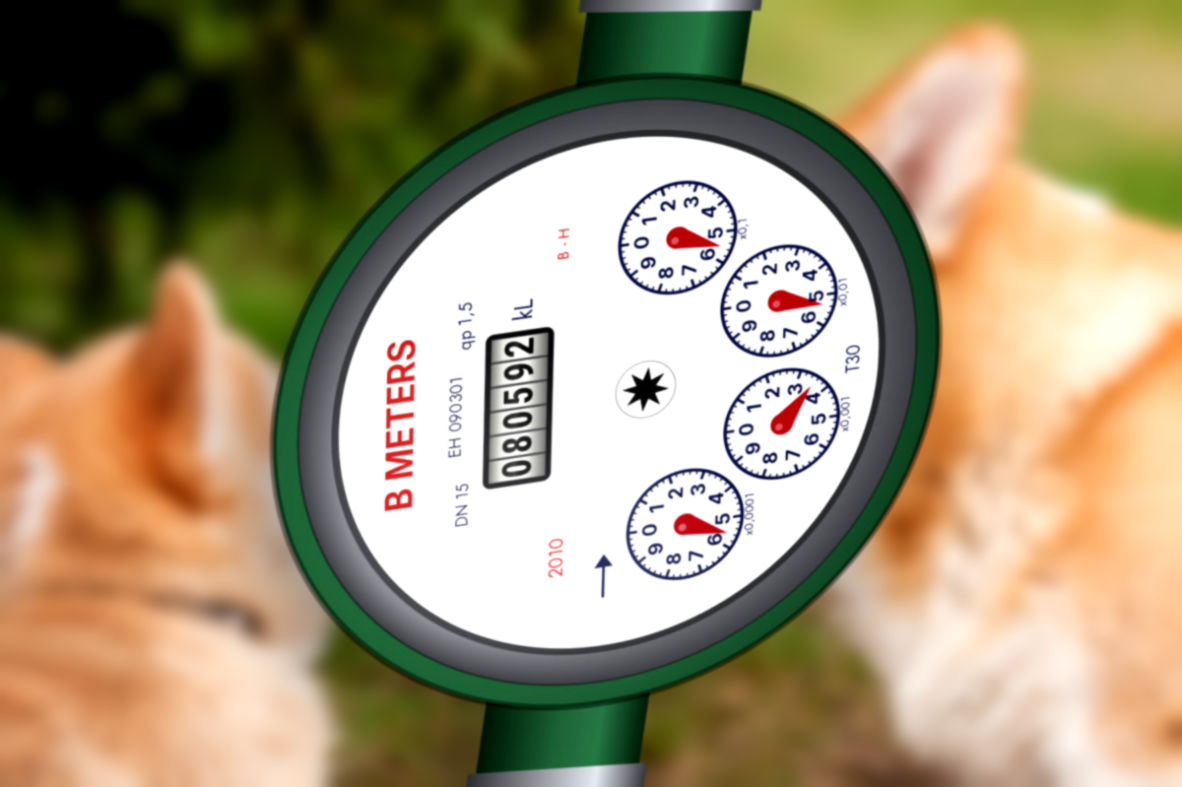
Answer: 80592.5535 kL
